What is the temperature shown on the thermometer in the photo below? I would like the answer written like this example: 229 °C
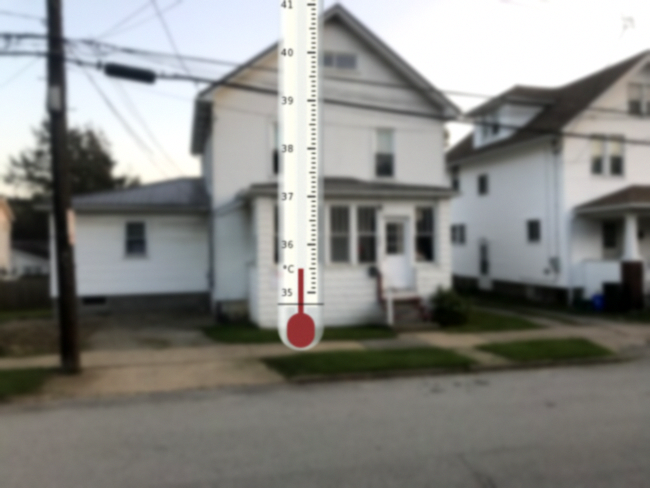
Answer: 35.5 °C
